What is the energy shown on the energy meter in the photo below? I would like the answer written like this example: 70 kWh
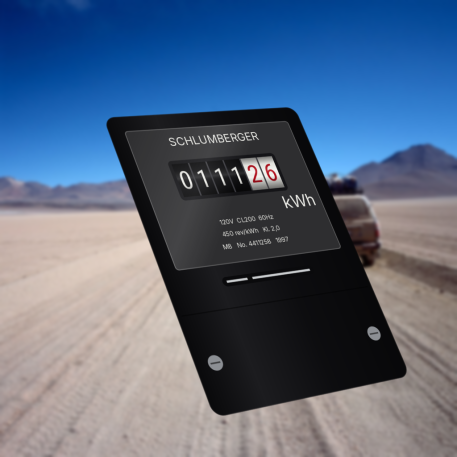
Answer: 111.26 kWh
